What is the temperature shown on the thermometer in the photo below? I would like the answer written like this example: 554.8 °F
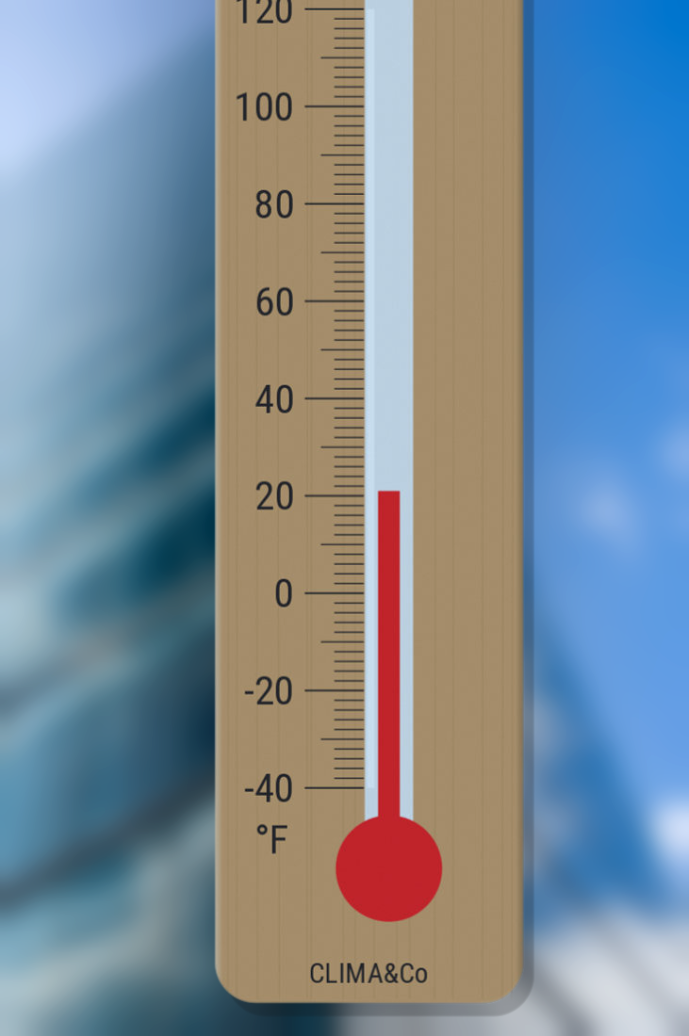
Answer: 21 °F
